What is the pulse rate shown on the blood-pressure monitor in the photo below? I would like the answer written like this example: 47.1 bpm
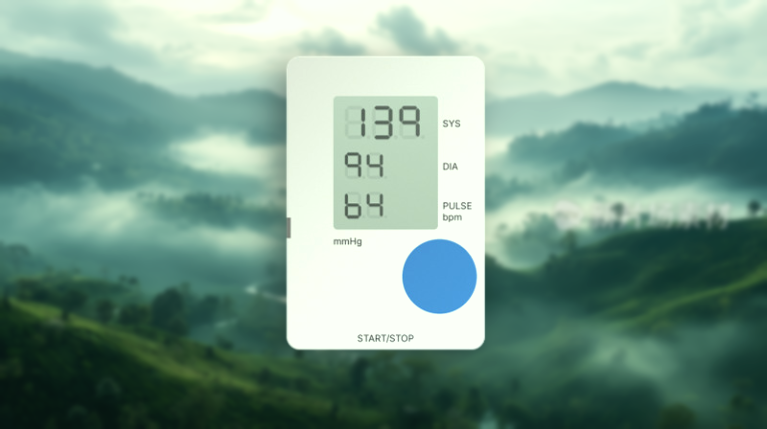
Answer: 64 bpm
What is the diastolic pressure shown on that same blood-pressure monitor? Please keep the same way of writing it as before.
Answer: 94 mmHg
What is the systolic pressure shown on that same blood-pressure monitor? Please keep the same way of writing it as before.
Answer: 139 mmHg
